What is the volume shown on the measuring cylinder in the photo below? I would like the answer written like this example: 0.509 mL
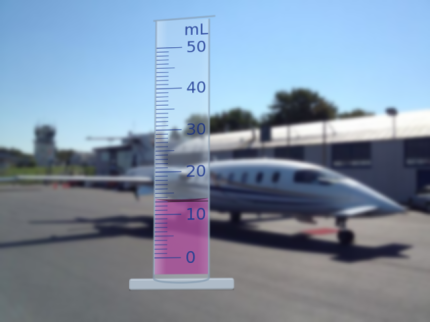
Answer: 13 mL
